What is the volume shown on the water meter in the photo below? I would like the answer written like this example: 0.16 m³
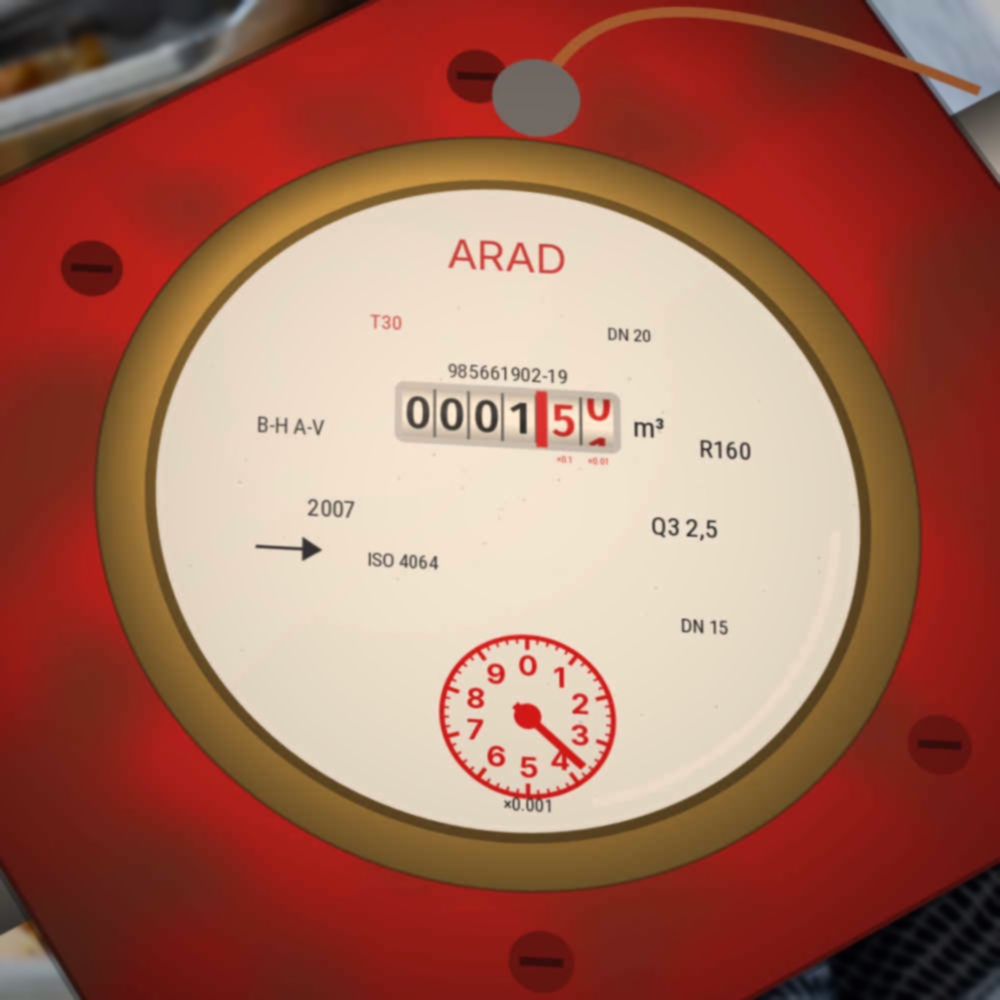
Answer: 1.503 m³
